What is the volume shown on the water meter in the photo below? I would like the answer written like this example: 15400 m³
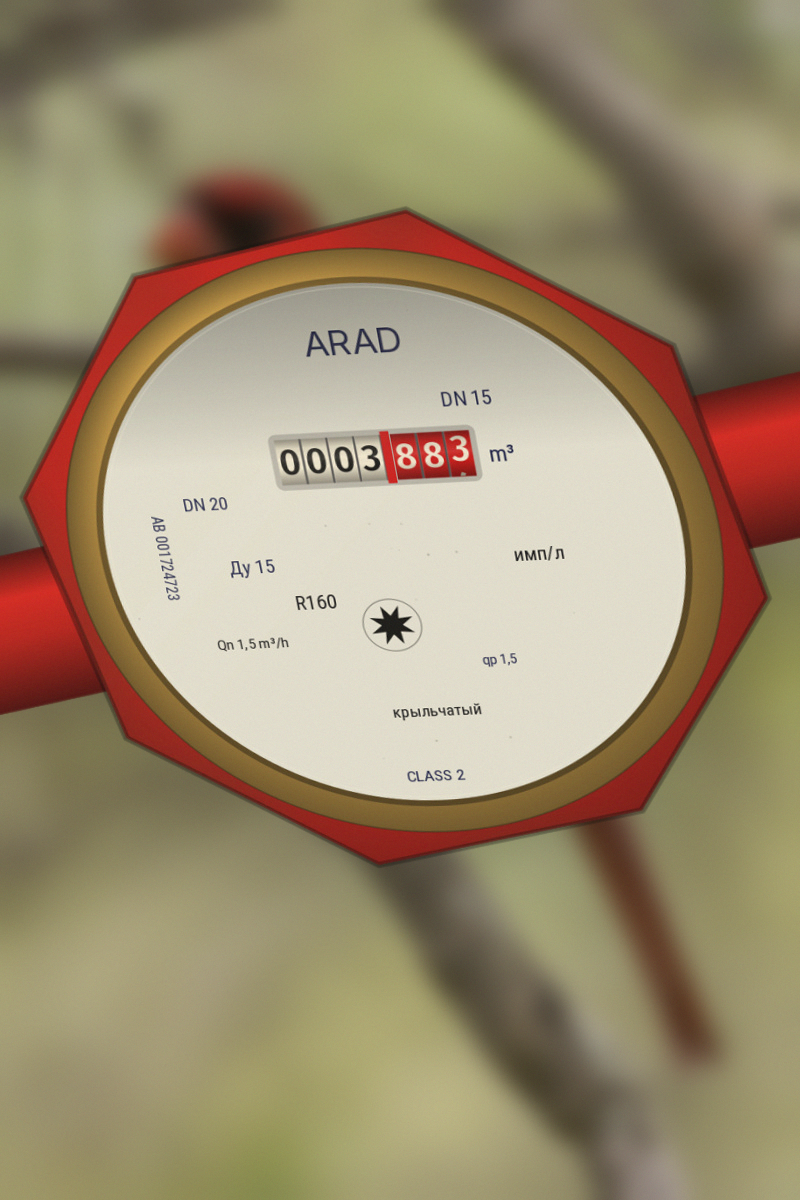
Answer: 3.883 m³
